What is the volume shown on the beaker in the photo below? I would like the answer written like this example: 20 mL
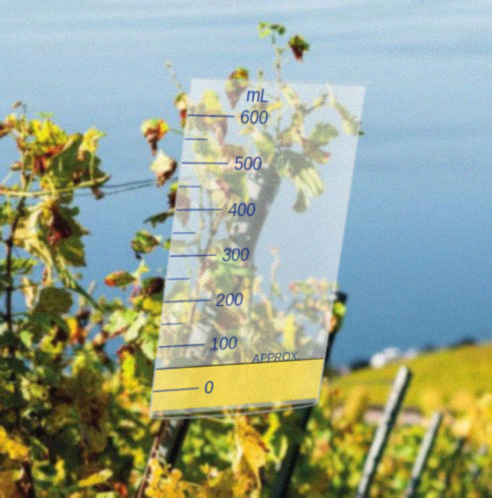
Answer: 50 mL
